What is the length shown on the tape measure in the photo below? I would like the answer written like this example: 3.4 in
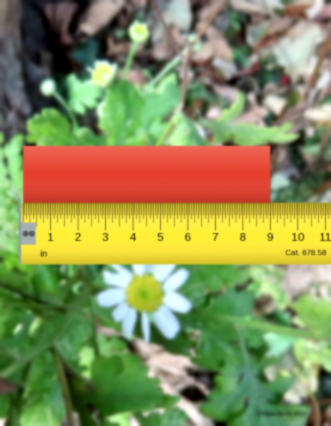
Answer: 9 in
